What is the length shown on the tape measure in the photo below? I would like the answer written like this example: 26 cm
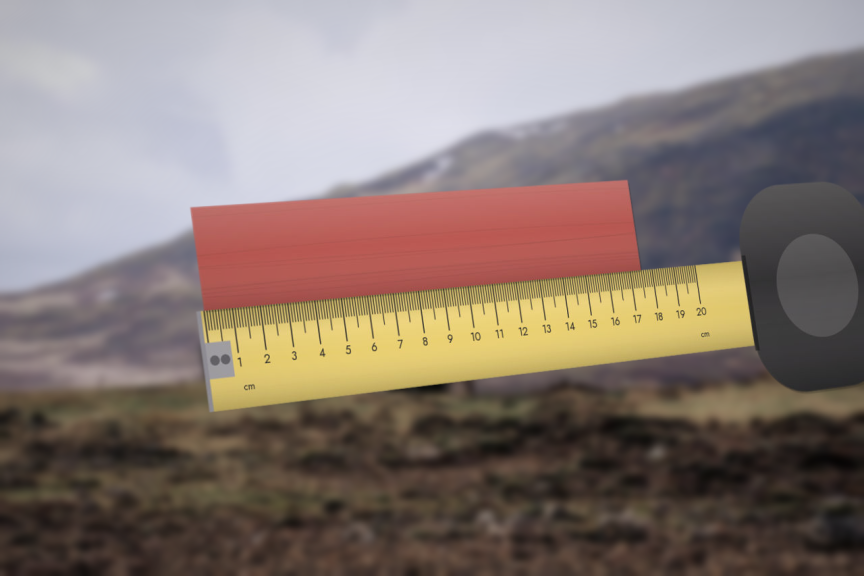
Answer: 17.5 cm
